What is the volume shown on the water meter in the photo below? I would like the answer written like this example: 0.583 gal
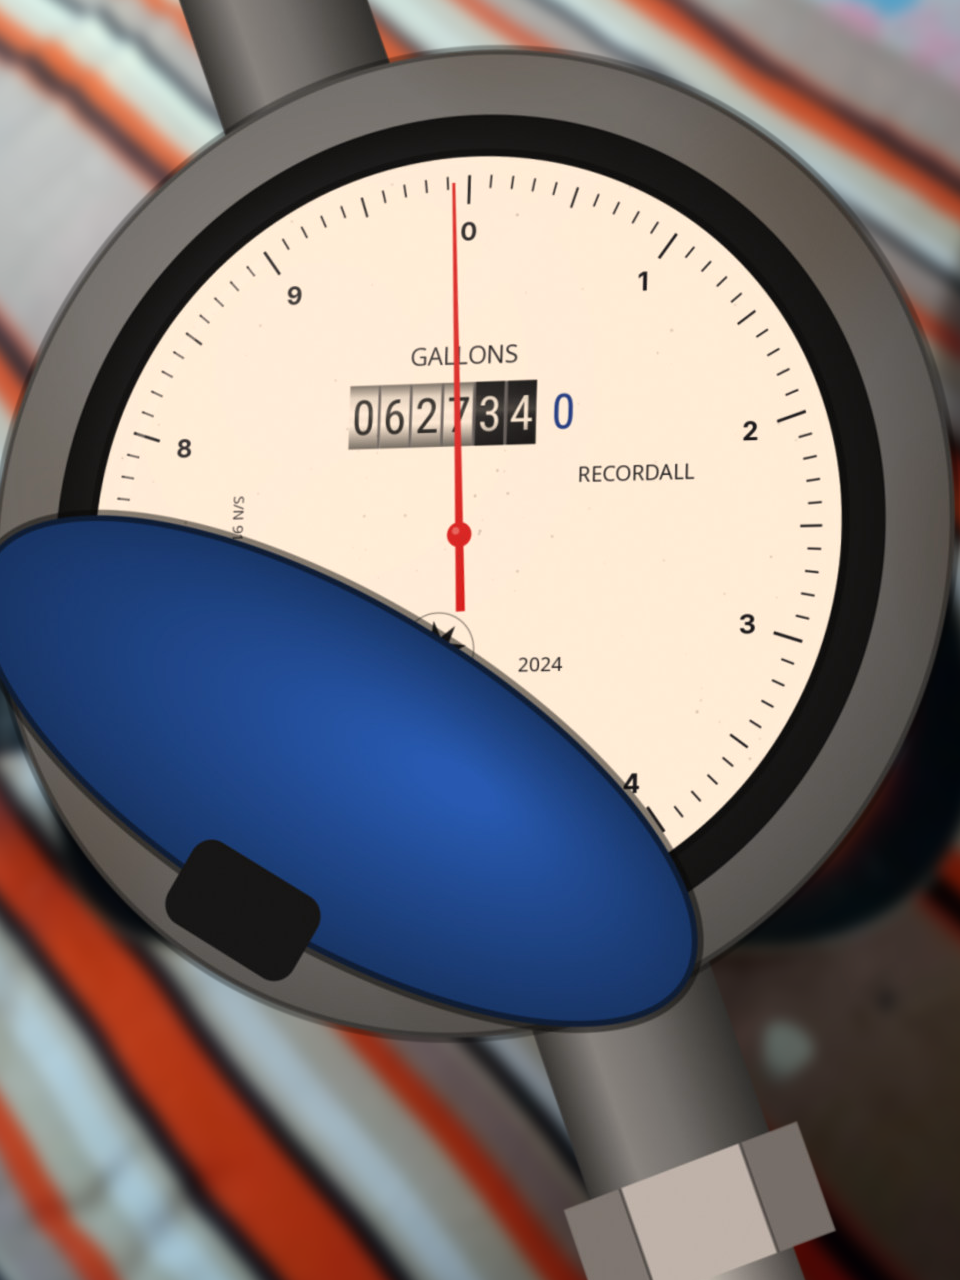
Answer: 627339.9 gal
